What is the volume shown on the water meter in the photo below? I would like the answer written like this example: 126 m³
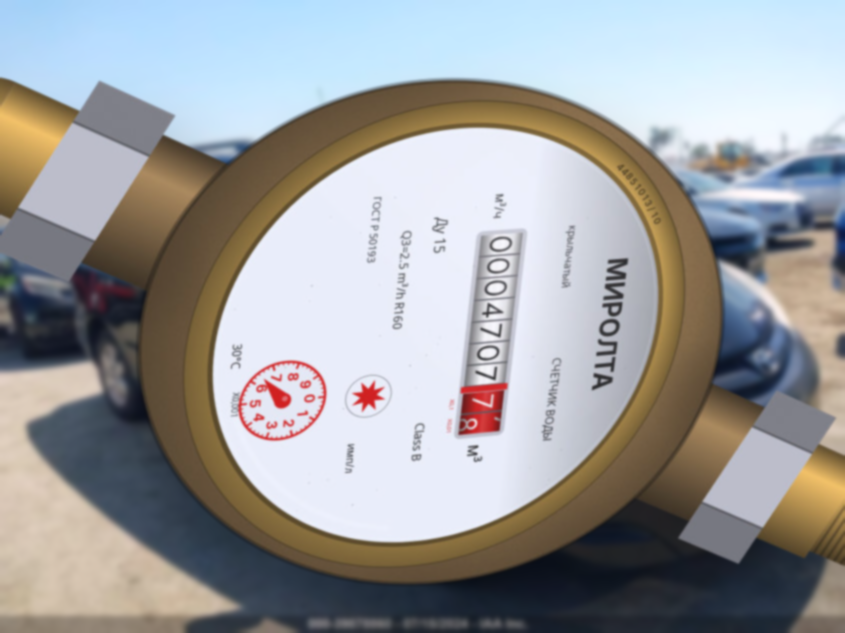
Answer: 4707.776 m³
